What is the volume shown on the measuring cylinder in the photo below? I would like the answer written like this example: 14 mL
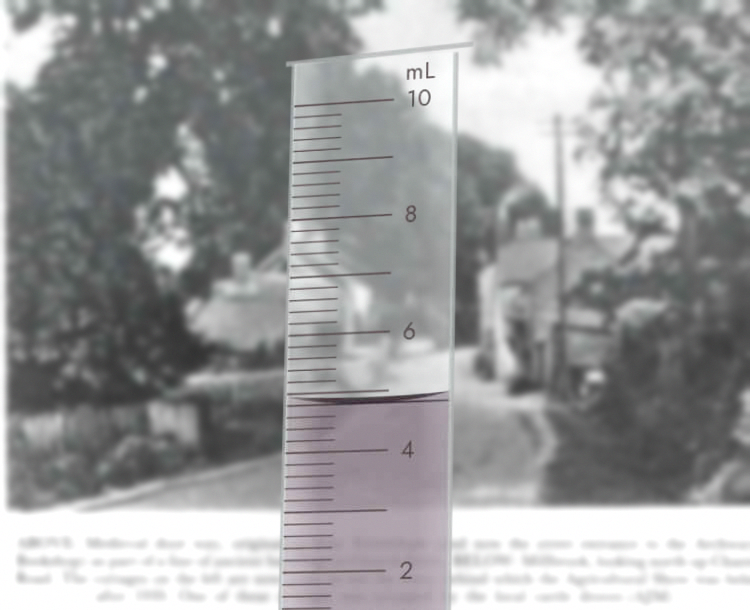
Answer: 4.8 mL
